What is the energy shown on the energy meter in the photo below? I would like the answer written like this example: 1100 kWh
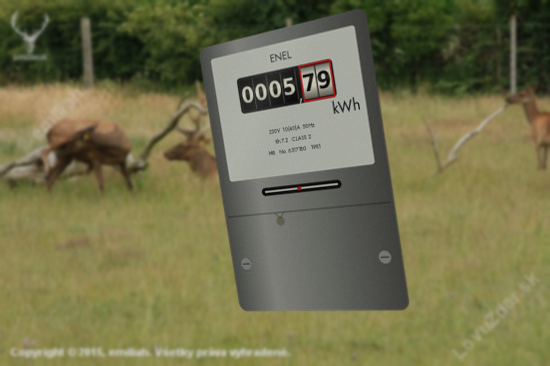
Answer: 5.79 kWh
